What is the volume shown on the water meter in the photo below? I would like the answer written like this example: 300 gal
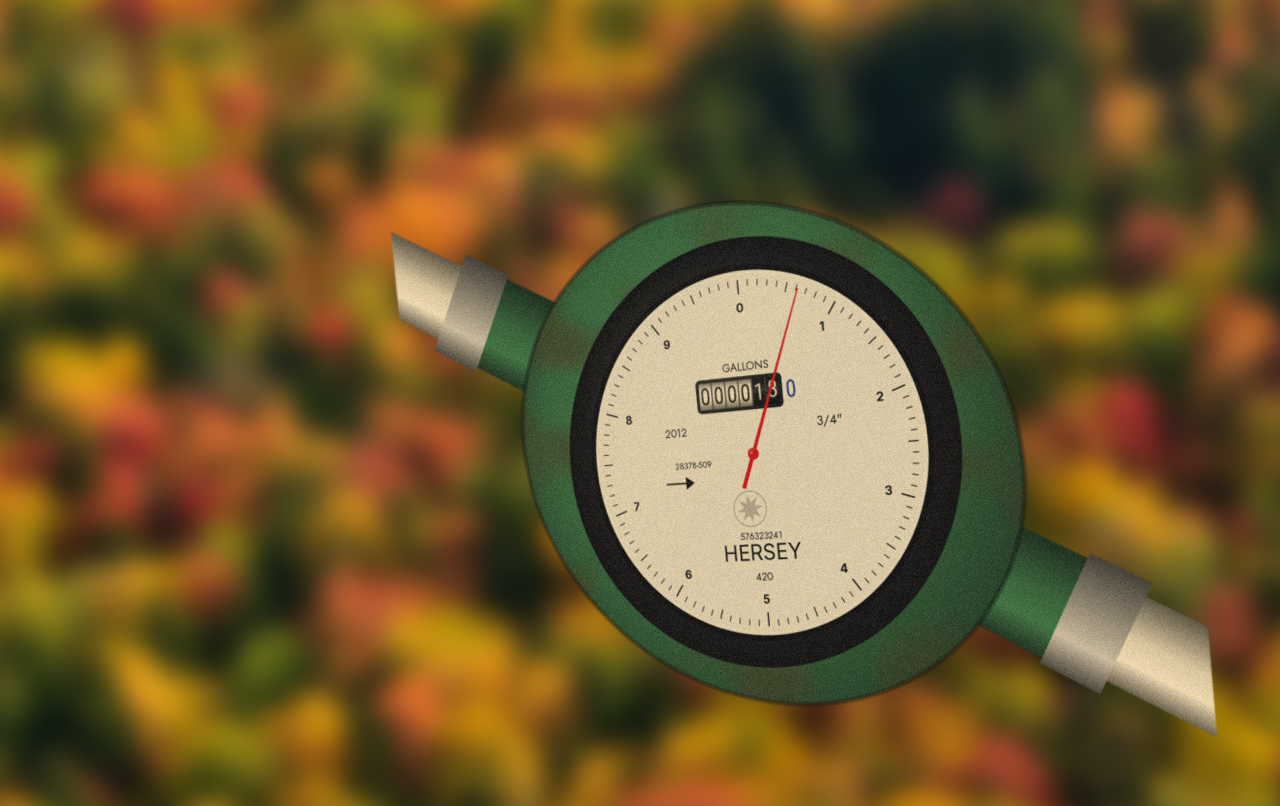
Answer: 180.6 gal
